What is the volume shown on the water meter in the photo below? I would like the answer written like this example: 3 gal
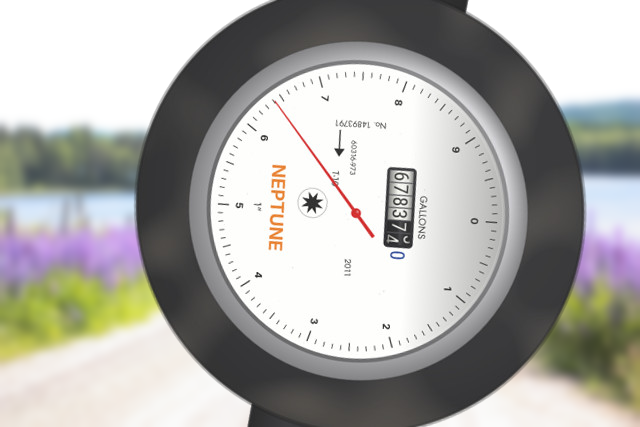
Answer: 6783736.4 gal
